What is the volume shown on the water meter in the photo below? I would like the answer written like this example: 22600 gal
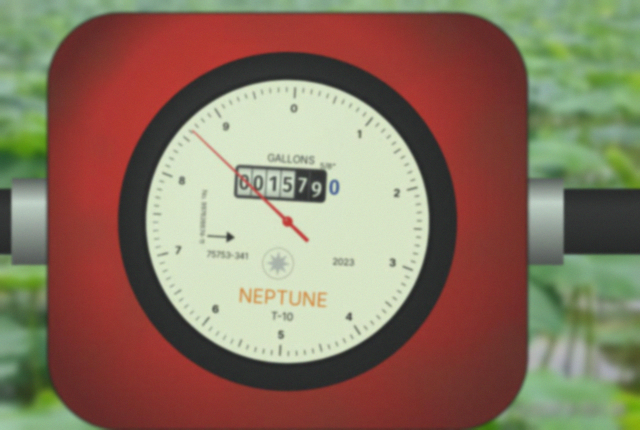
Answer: 15788.6 gal
